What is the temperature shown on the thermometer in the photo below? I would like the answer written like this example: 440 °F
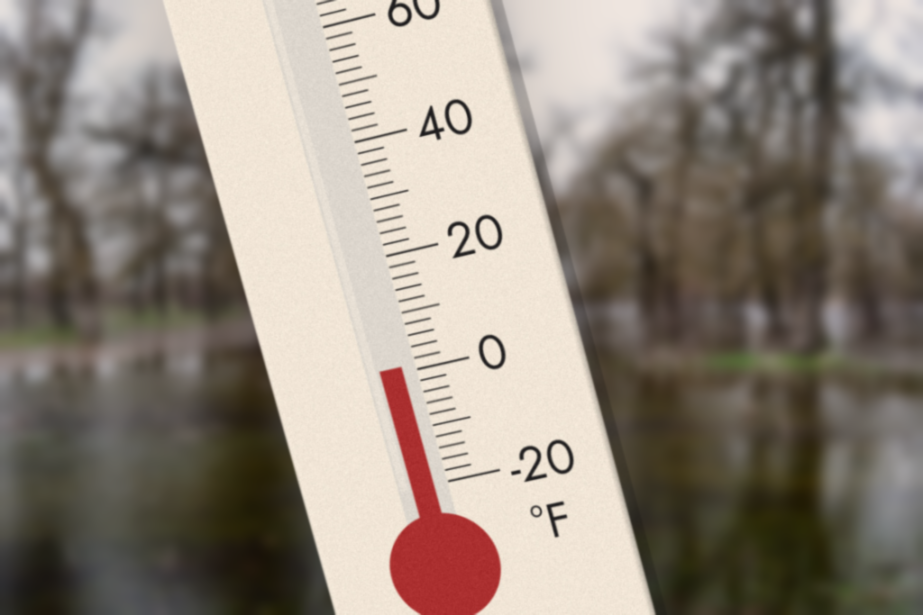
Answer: 1 °F
